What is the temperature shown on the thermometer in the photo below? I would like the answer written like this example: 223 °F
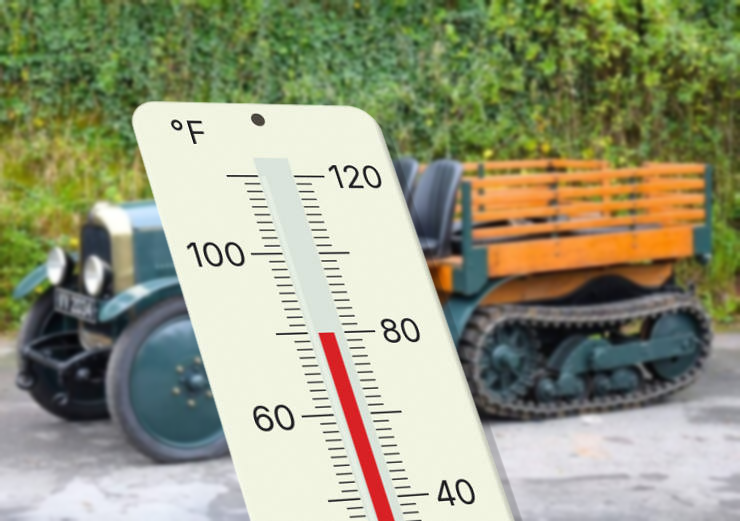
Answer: 80 °F
